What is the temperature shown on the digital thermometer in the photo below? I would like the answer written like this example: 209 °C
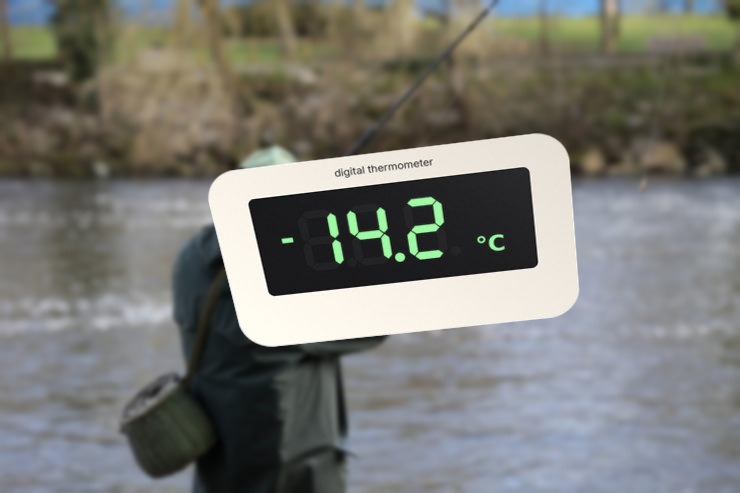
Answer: -14.2 °C
